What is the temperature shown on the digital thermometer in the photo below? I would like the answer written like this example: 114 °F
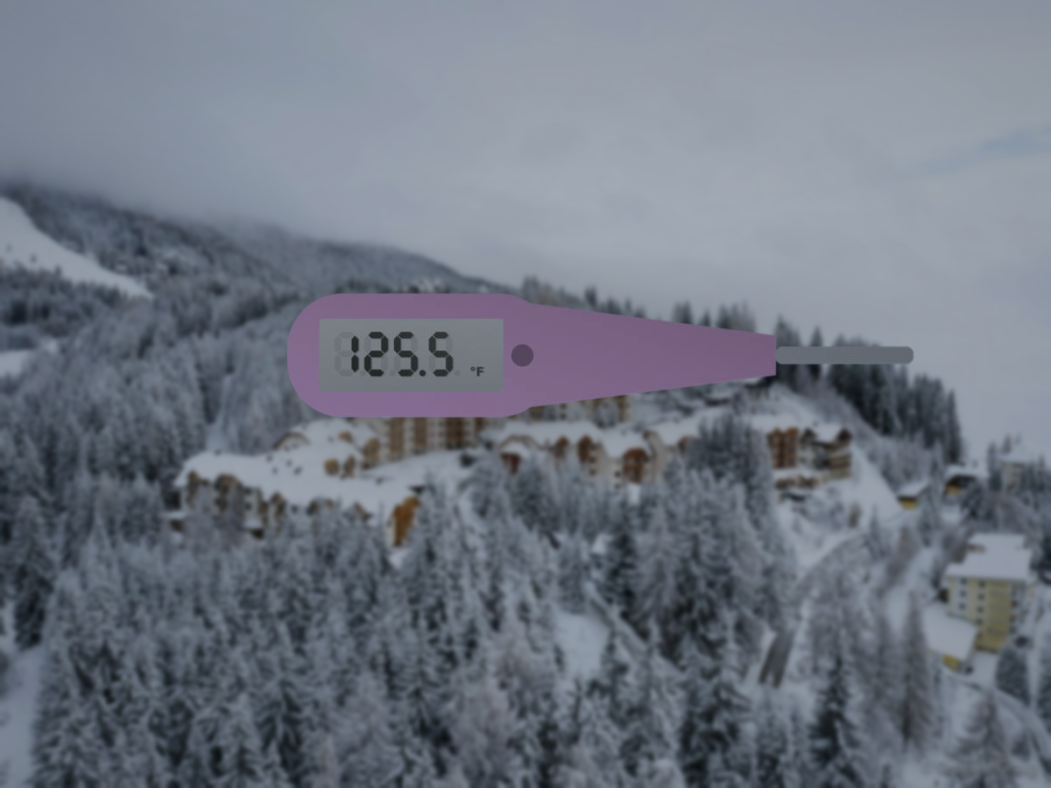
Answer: 125.5 °F
